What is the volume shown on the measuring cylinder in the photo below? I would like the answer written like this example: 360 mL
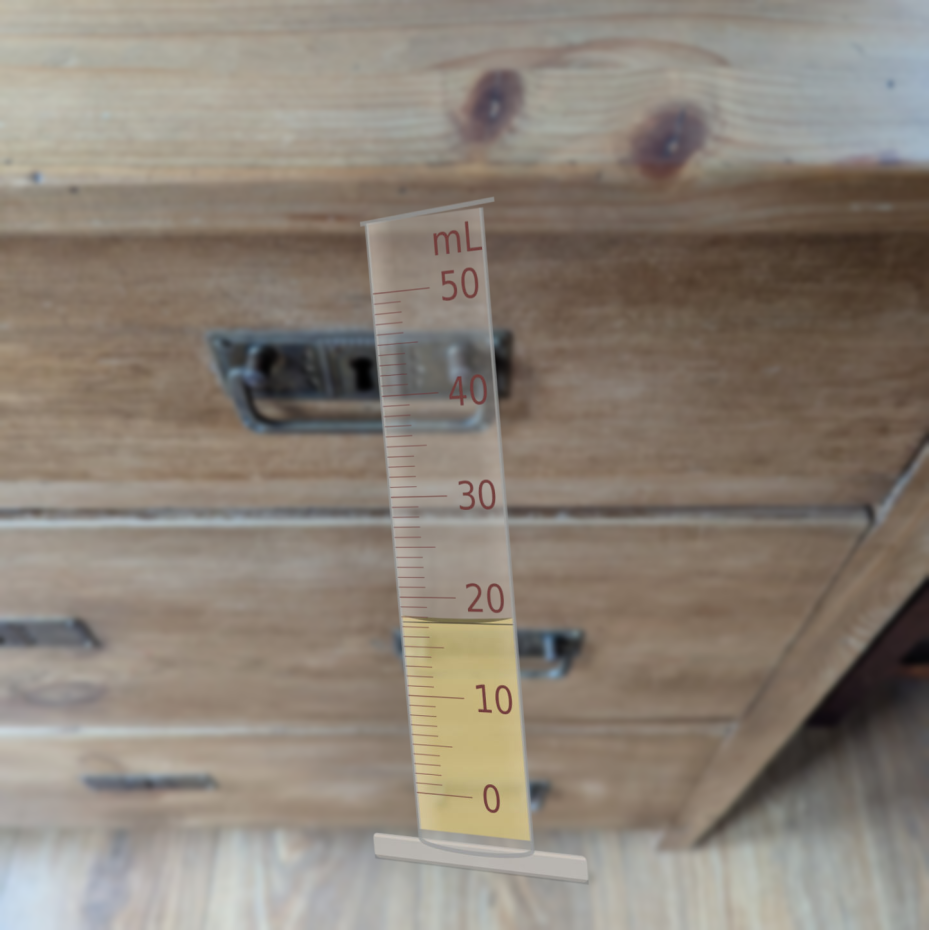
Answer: 17.5 mL
